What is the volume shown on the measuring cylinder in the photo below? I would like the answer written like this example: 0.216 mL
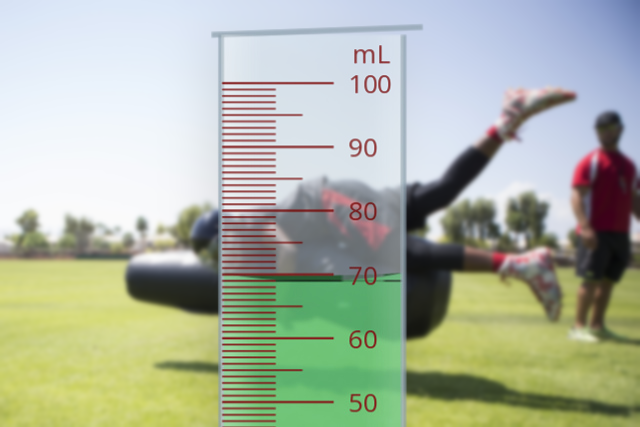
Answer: 69 mL
